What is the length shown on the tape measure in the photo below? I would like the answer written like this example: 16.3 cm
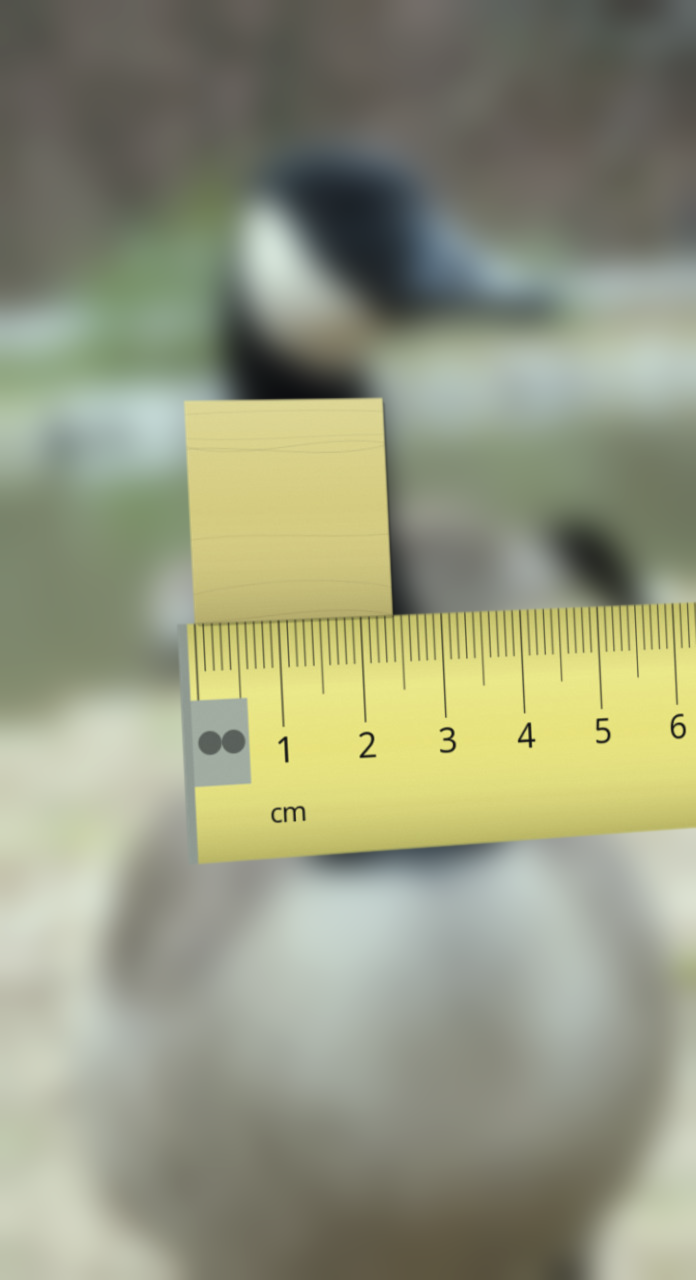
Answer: 2.4 cm
